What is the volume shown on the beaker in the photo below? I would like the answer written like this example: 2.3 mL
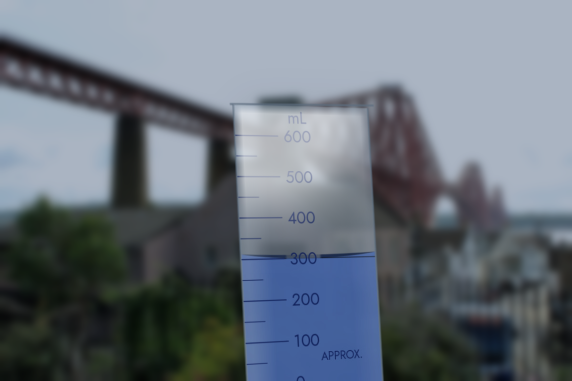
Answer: 300 mL
